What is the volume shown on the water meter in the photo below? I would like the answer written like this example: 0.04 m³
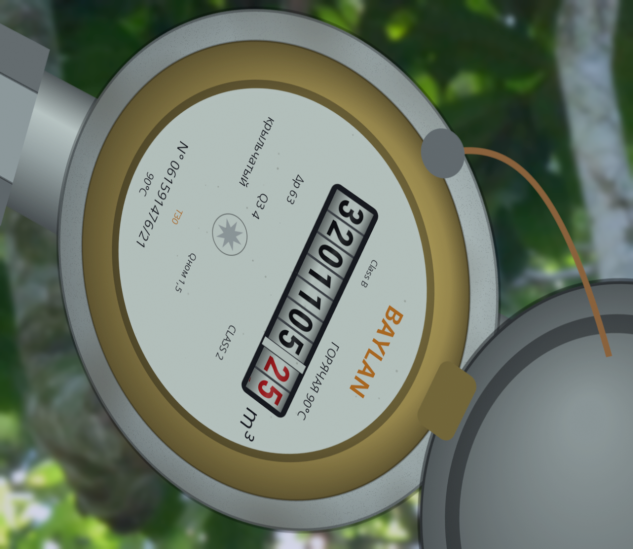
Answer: 3201105.25 m³
